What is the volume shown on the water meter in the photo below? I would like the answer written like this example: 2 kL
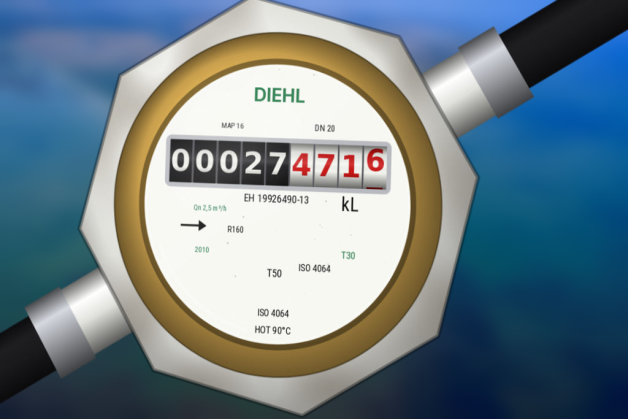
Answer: 27.4716 kL
